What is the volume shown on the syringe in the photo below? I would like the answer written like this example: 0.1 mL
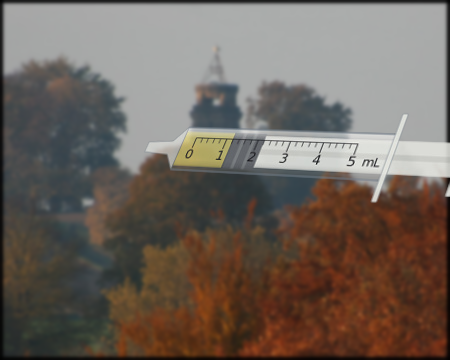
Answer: 1.2 mL
